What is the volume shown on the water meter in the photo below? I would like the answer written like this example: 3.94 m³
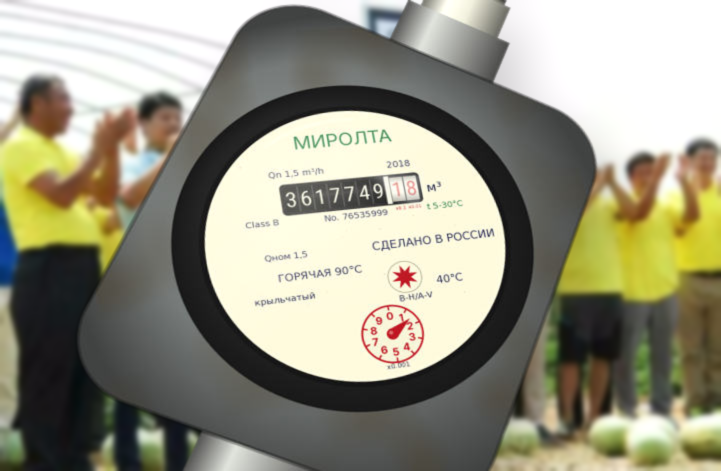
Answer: 3617749.181 m³
